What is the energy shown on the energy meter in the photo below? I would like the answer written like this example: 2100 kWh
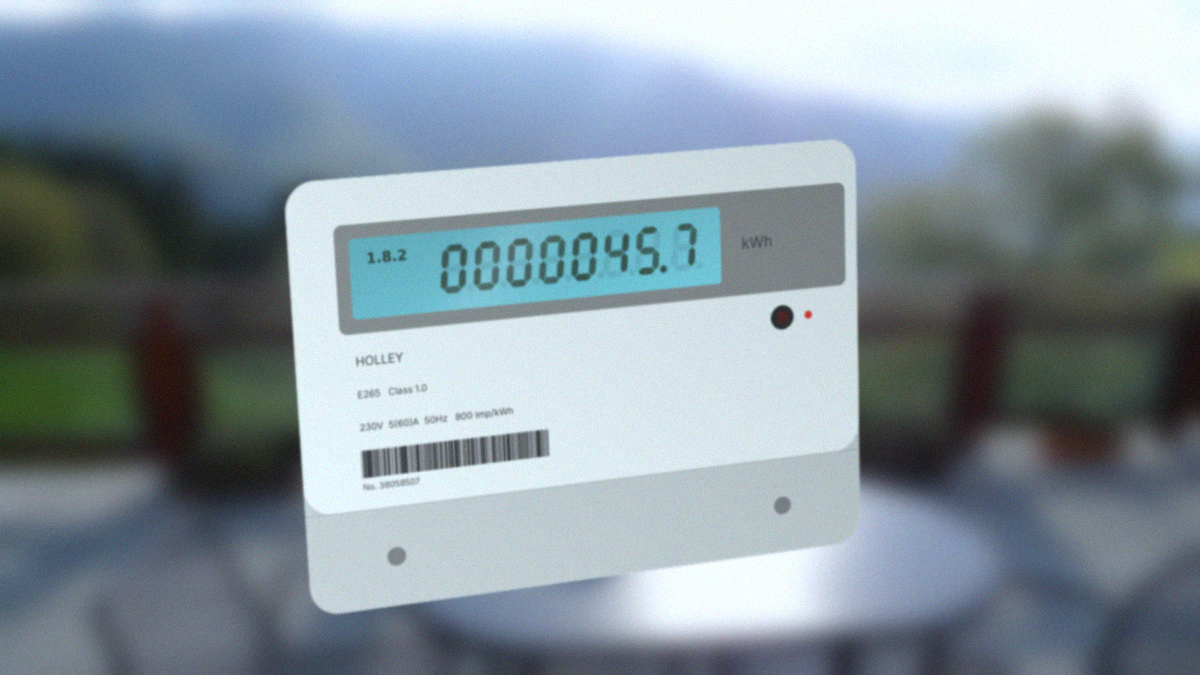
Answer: 45.7 kWh
